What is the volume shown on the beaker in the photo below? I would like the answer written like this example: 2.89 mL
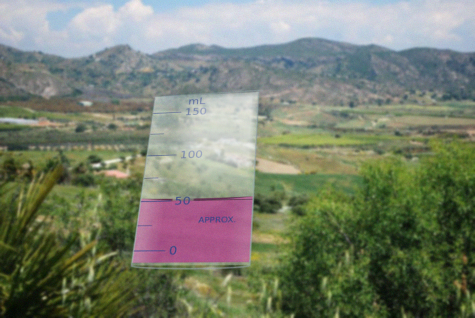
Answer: 50 mL
